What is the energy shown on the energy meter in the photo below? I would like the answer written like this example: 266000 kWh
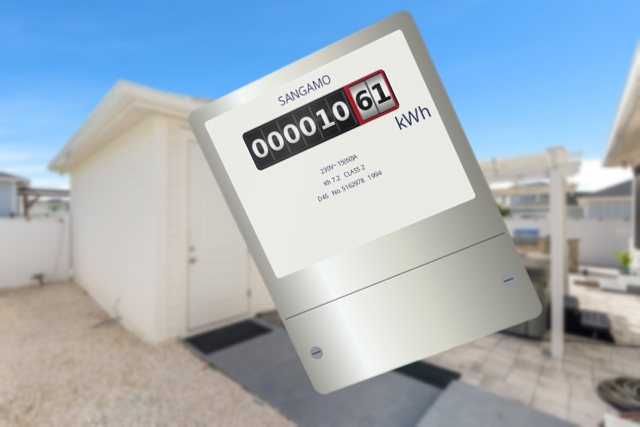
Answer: 10.61 kWh
